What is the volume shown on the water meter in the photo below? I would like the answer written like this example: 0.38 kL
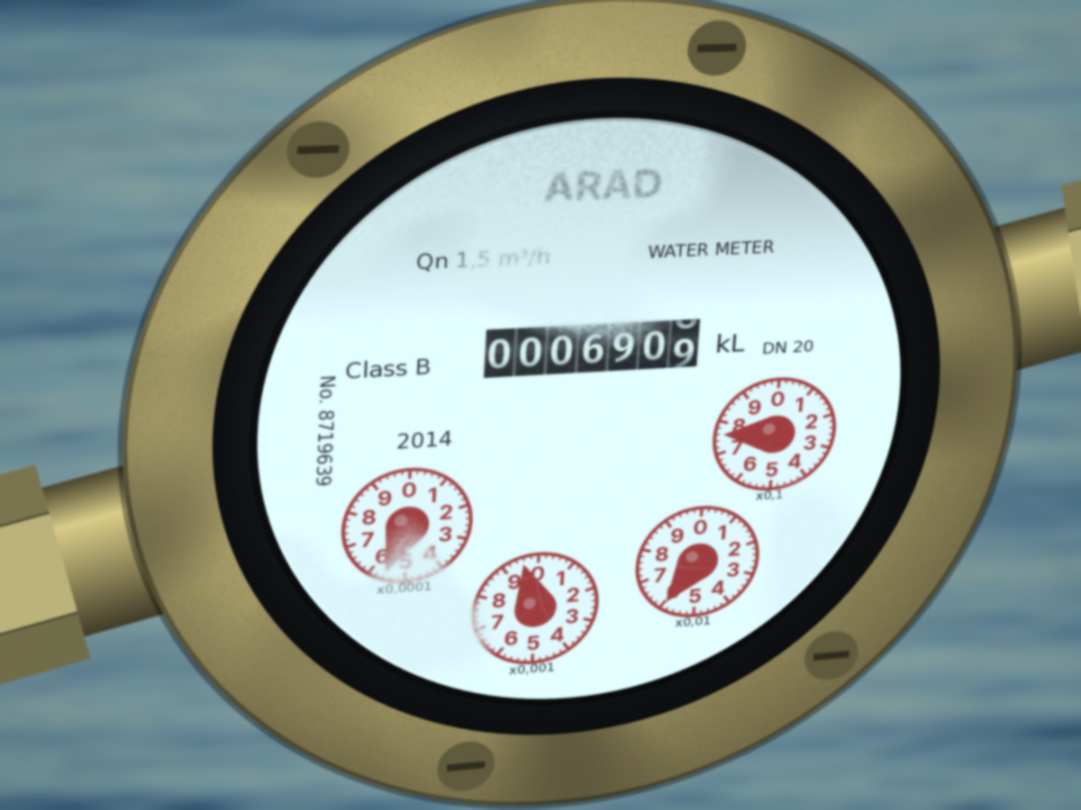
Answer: 6908.7595 kL
